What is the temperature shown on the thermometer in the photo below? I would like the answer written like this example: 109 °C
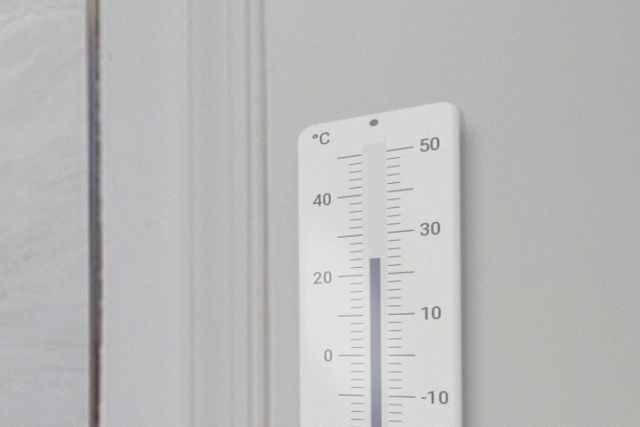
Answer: 24 °C
